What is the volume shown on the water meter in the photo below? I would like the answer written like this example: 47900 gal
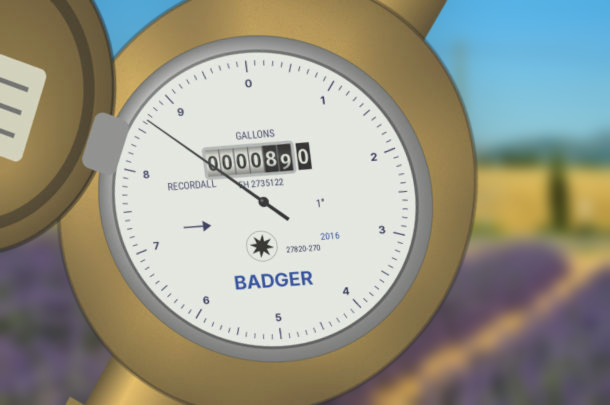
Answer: 888.6 gal
